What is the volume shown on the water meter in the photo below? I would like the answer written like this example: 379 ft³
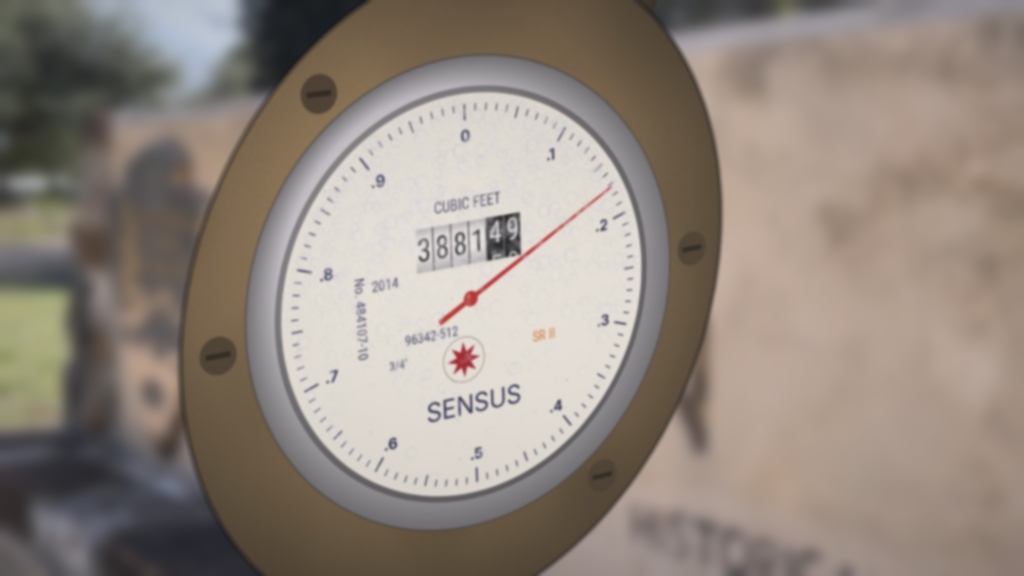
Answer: 388149.17 ft³
